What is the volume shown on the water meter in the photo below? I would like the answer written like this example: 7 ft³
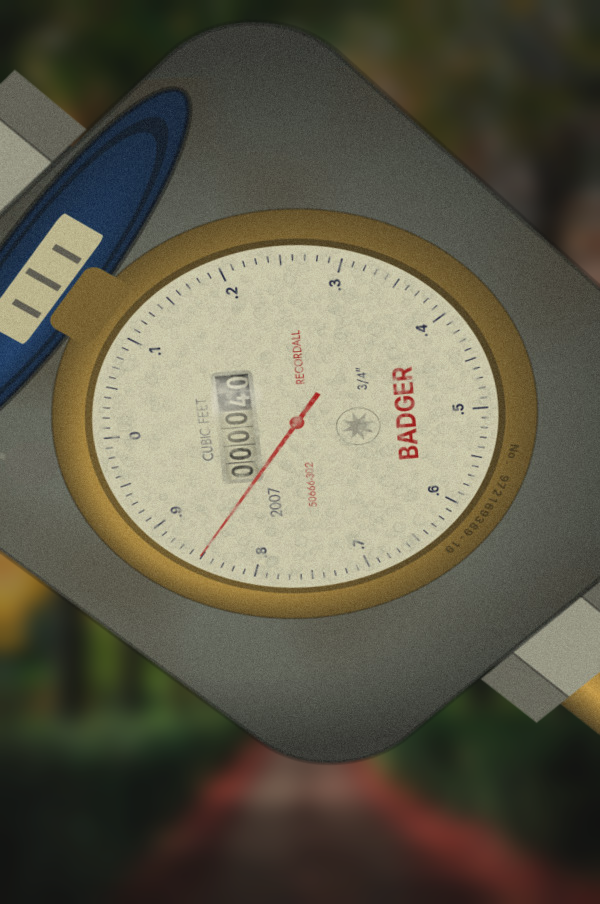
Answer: 39.85 ft³
